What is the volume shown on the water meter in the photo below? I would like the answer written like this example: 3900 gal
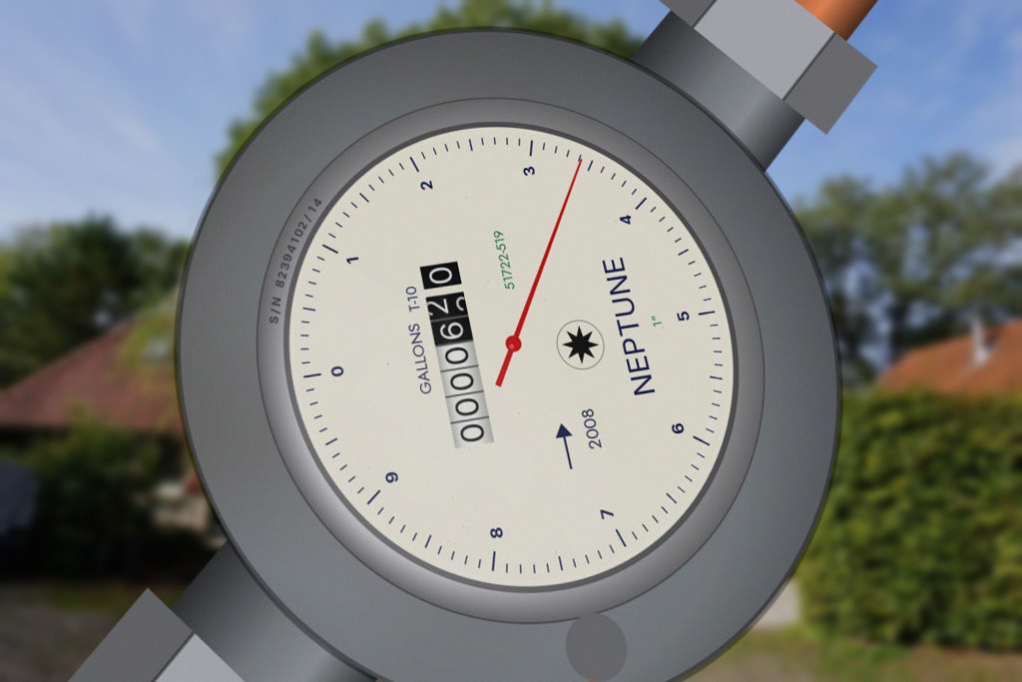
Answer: 623.4 gal
